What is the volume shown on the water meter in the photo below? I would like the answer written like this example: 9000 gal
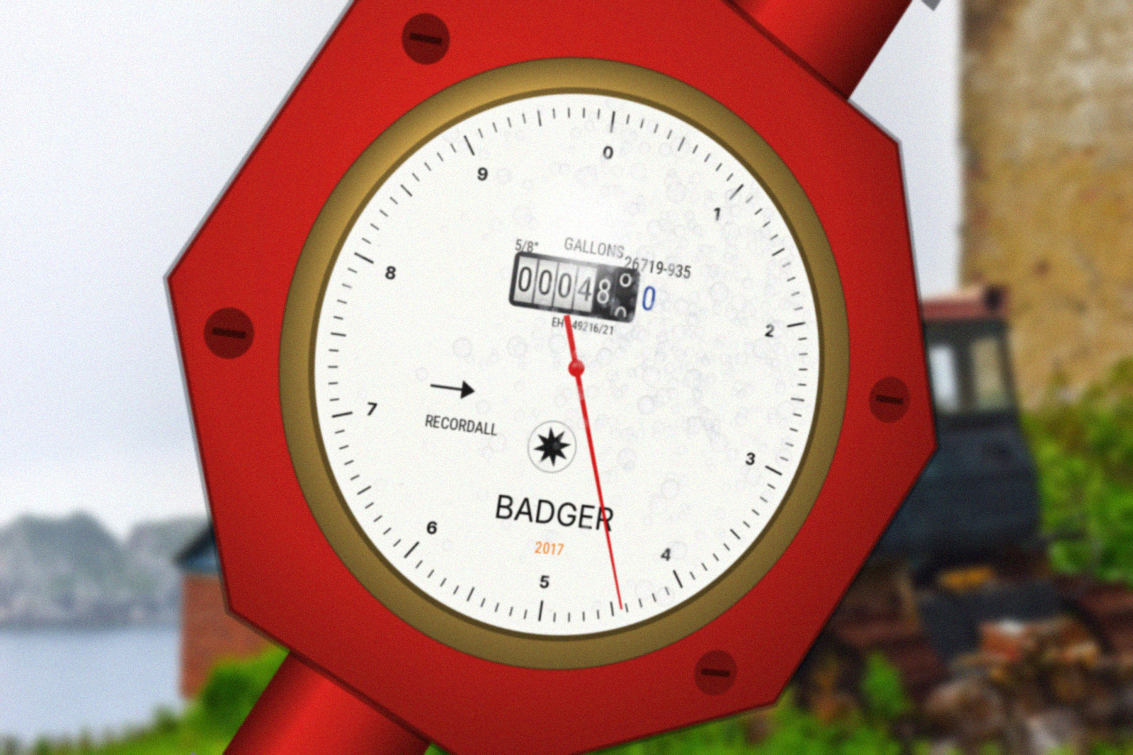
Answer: 4884.4 gal
